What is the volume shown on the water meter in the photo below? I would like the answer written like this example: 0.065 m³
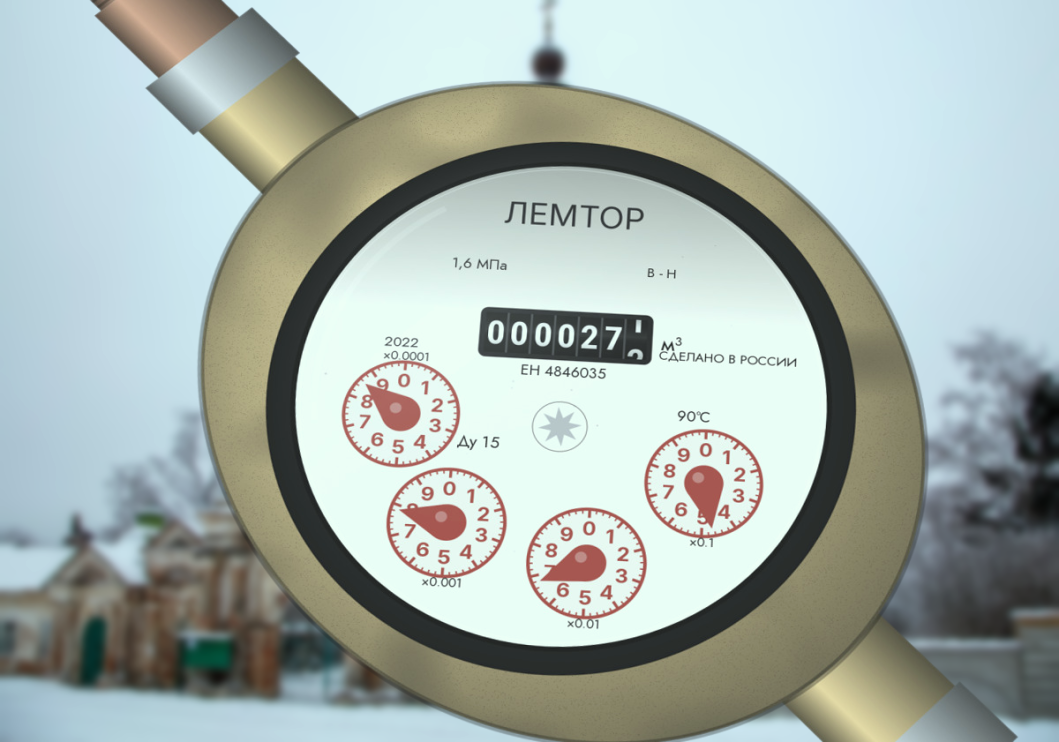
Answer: 271.4678 m³
